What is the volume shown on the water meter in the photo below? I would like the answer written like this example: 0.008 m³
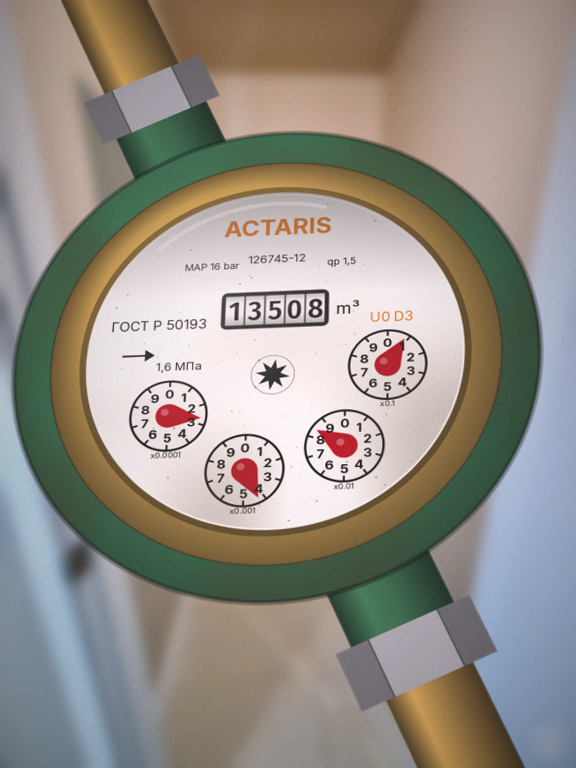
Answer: 13508.0842 m³
